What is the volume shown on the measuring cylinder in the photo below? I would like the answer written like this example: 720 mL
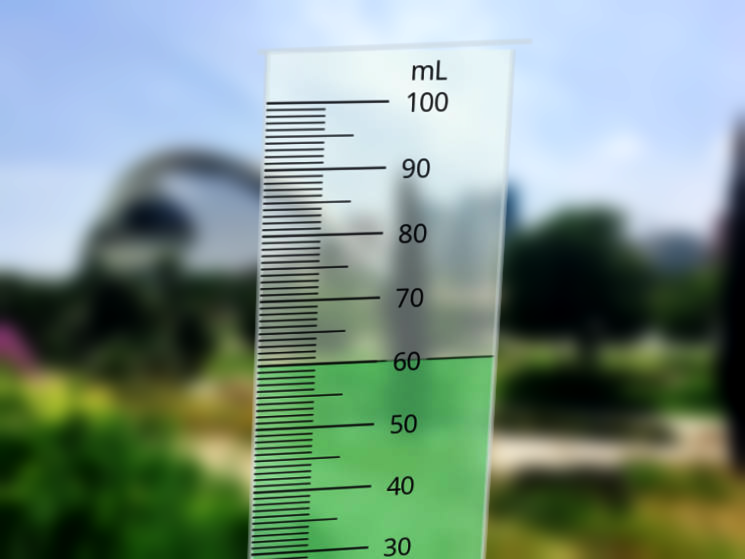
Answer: 60 mL
